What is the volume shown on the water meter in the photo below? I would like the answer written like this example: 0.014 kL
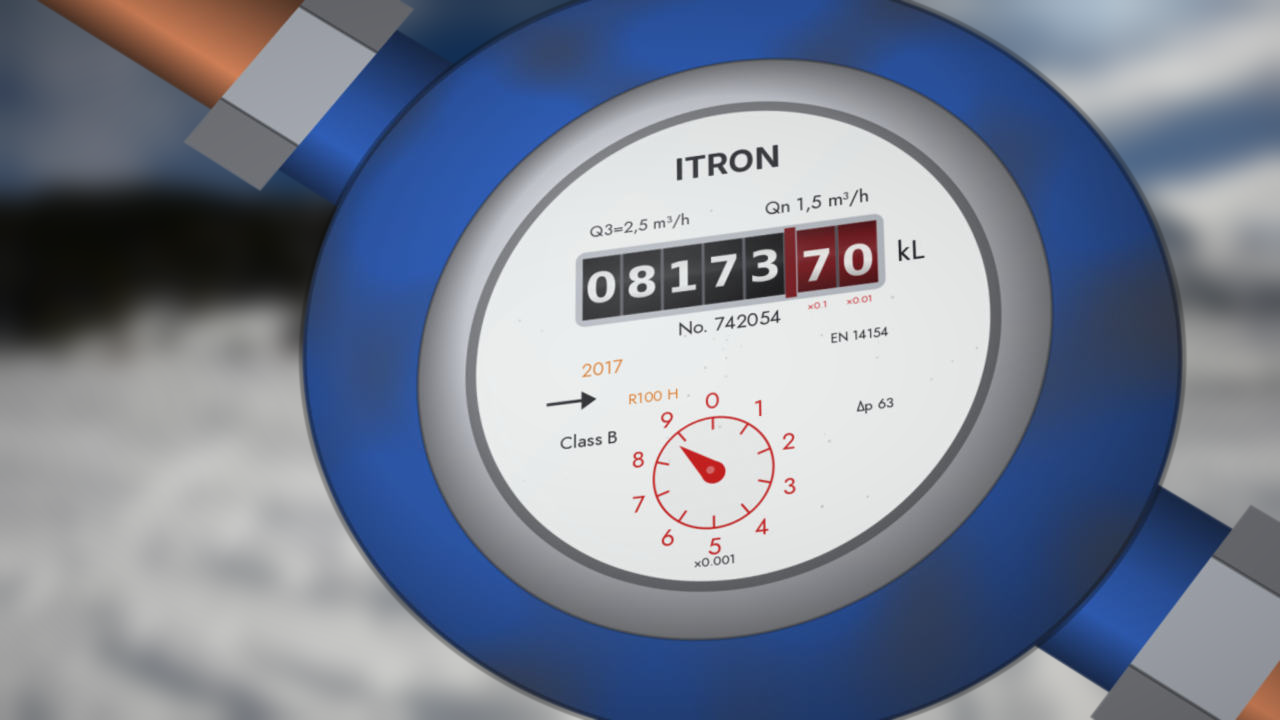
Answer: 8173.698 kL
